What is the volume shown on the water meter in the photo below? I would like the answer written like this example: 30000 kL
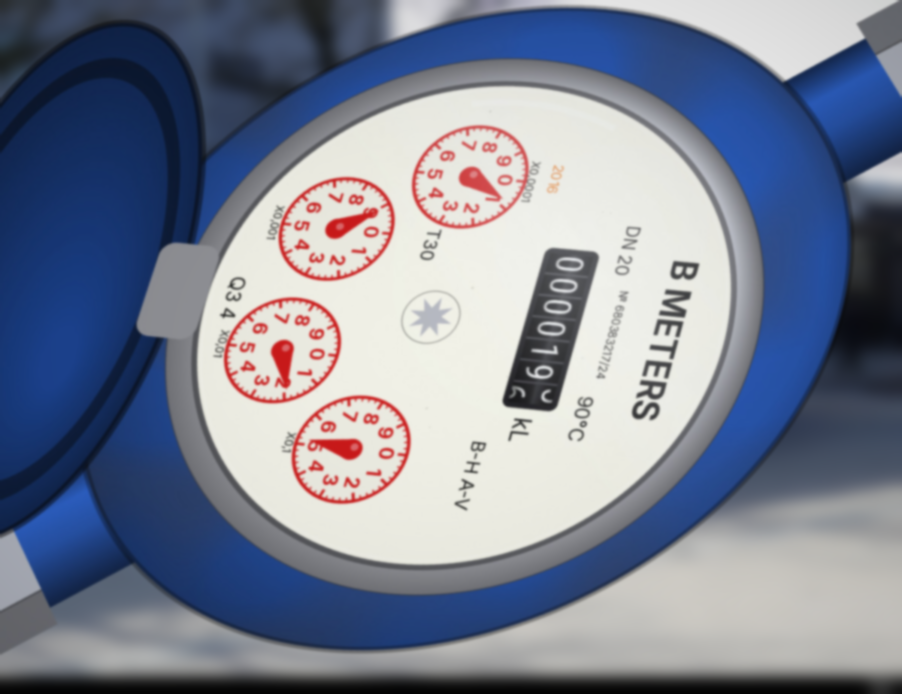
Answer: 195.5190 kL
